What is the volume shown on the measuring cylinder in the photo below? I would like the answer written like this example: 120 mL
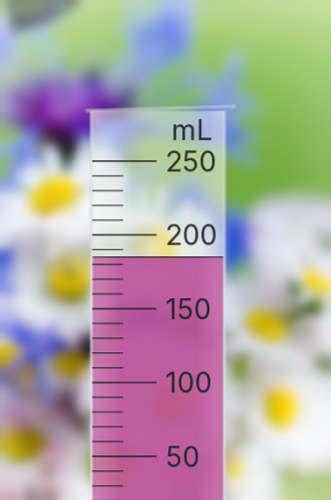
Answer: 185 mL
